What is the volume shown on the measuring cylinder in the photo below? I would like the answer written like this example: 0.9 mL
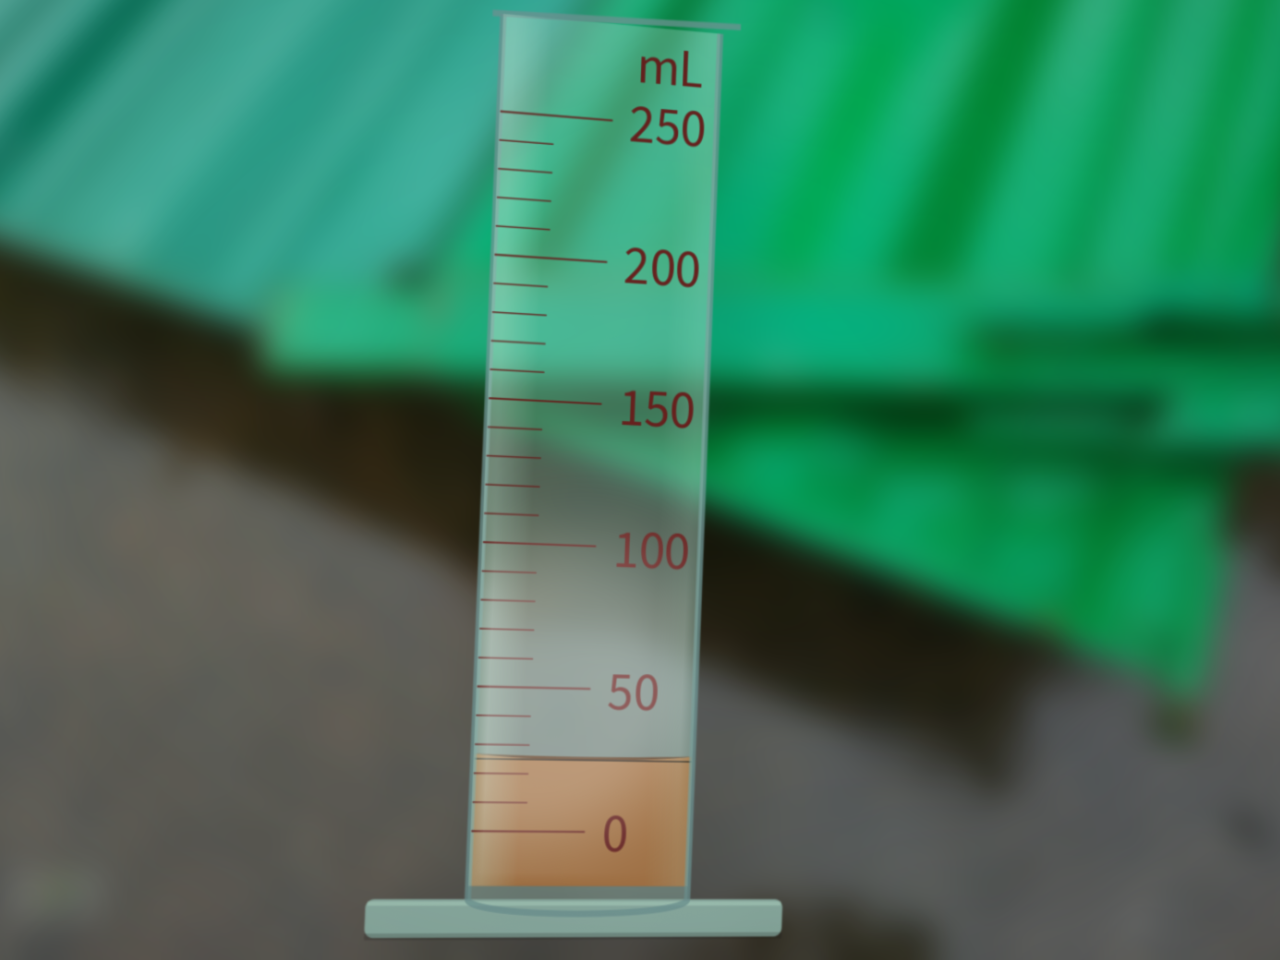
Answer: 25 mL
